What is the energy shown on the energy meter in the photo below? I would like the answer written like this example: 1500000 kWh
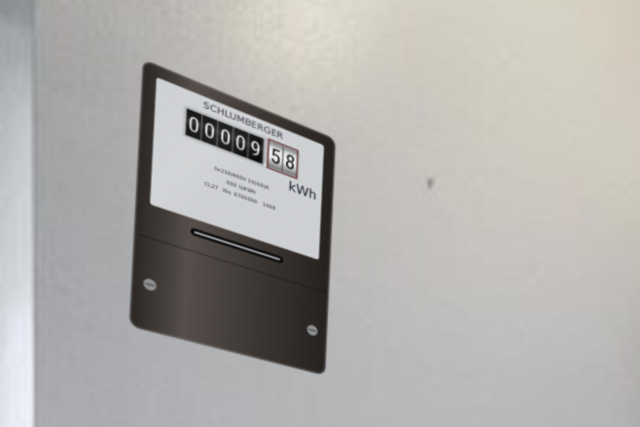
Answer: 9.58 kWh
